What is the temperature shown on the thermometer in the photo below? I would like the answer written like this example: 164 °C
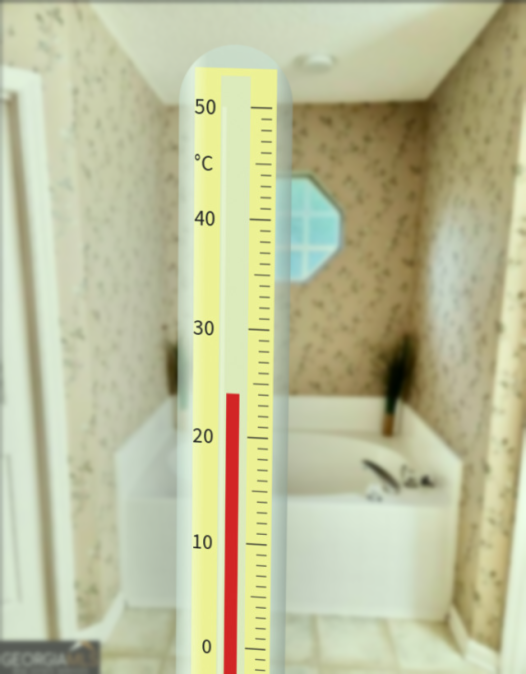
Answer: 24 °C
